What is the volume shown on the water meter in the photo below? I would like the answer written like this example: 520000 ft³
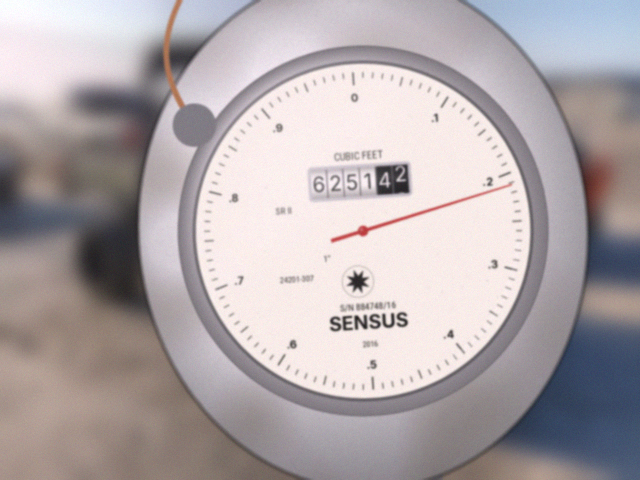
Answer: 625142.21 ft³
